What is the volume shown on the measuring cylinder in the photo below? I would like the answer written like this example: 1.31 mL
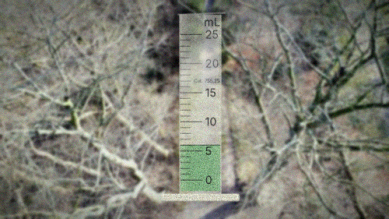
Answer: 6 mL
